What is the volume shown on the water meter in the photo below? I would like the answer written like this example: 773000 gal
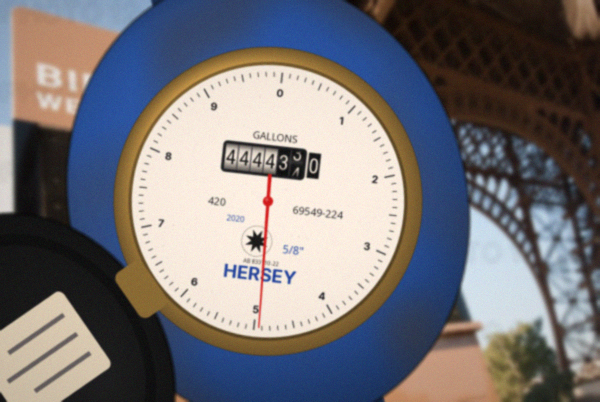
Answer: 4444334.9 gal
